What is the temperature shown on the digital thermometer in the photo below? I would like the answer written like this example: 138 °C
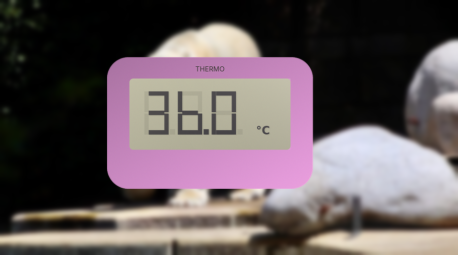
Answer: 36.0 °C
